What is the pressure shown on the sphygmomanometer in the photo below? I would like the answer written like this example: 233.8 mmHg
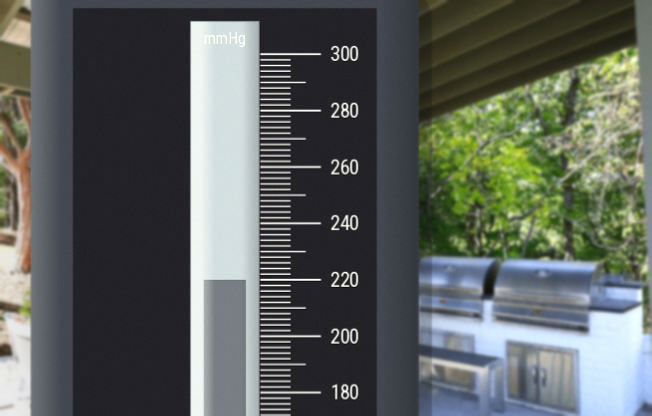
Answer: 220 mmHg
